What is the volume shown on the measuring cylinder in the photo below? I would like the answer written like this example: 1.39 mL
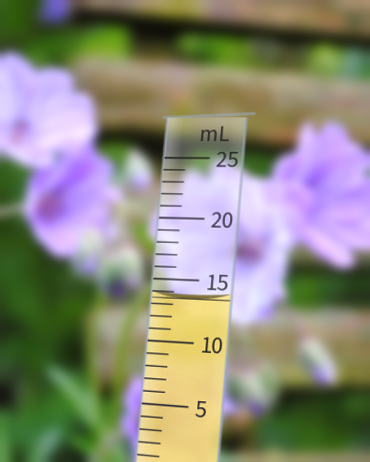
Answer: 13.5 mL
